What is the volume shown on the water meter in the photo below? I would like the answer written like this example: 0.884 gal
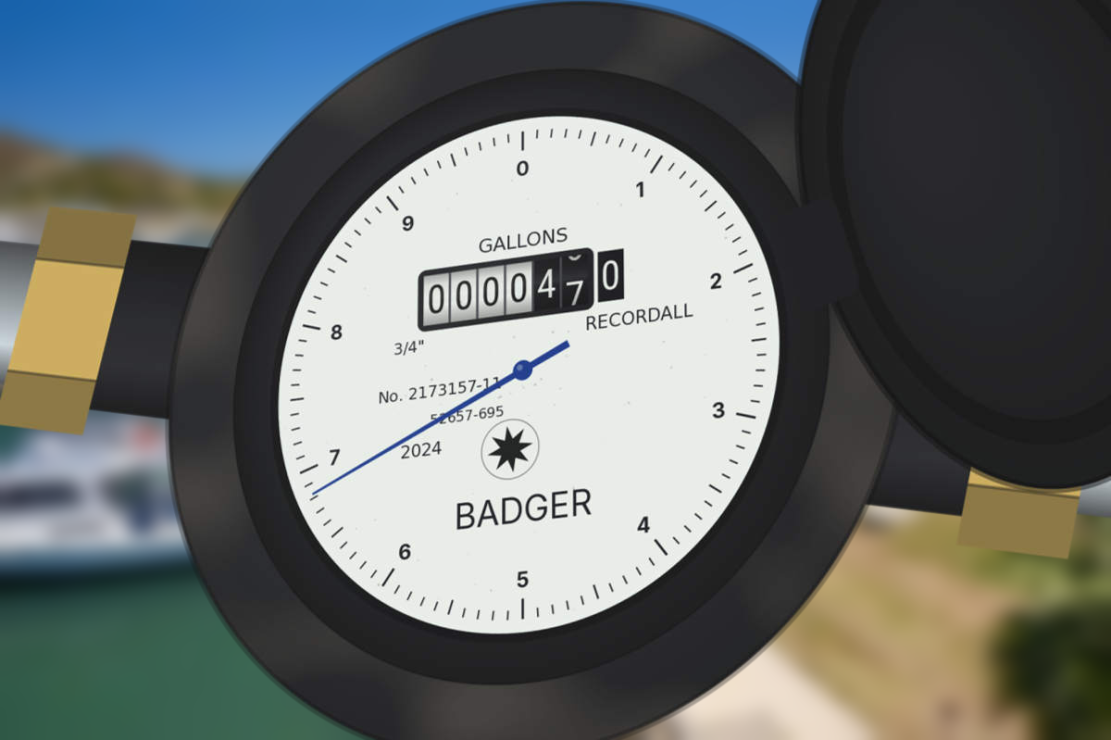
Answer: 466.8 gal
